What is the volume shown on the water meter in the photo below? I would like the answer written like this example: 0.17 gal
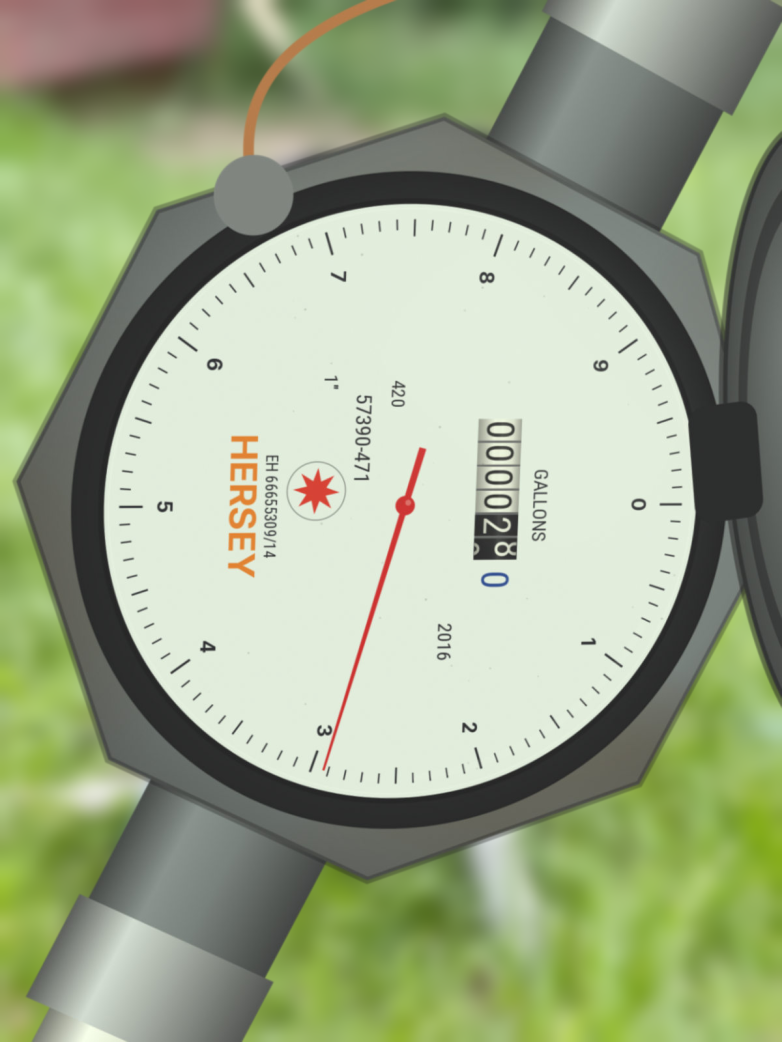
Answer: 282.9 gal
